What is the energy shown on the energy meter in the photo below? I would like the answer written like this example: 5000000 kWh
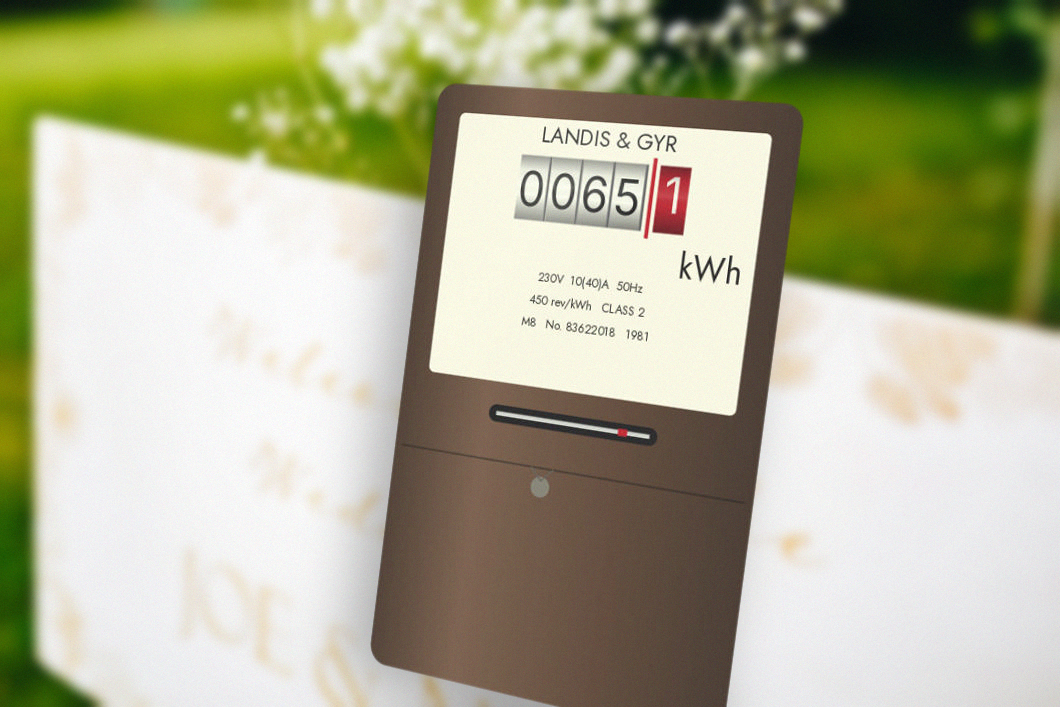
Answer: 65.1 kWh
